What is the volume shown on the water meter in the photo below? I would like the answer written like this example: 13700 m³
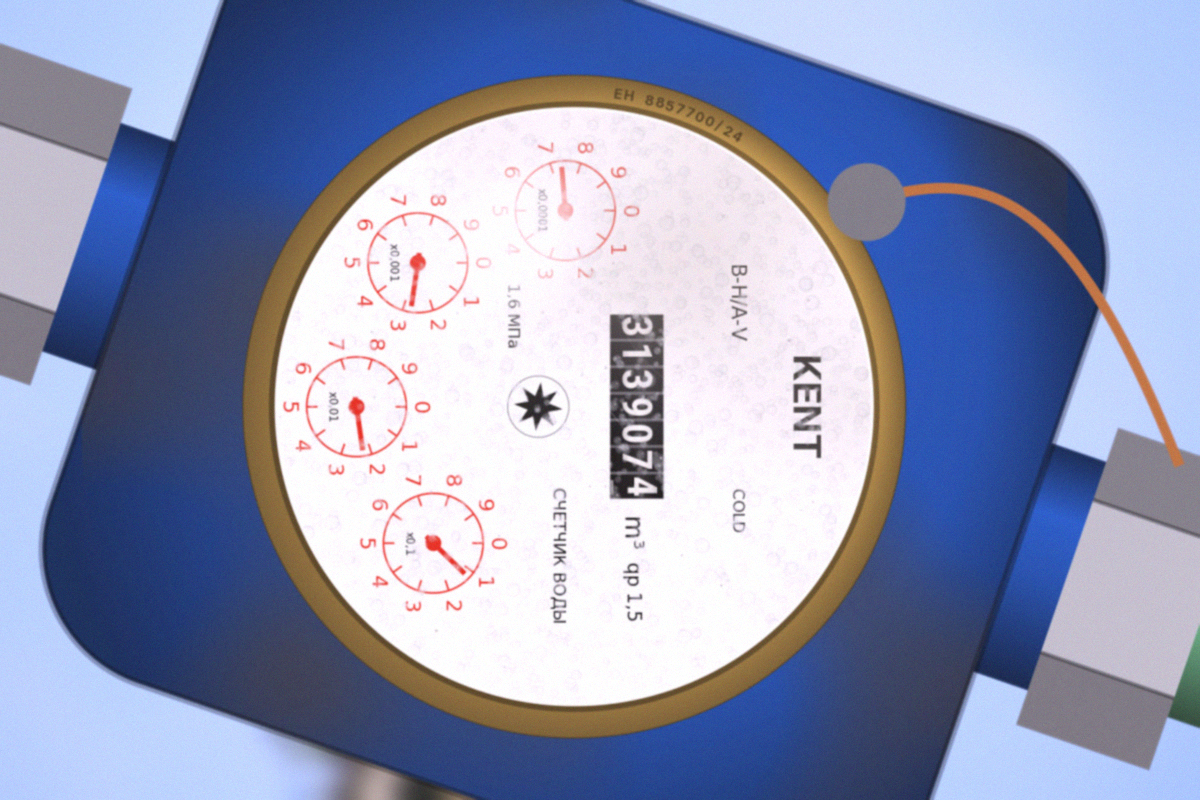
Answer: 3139074.1227 m³
